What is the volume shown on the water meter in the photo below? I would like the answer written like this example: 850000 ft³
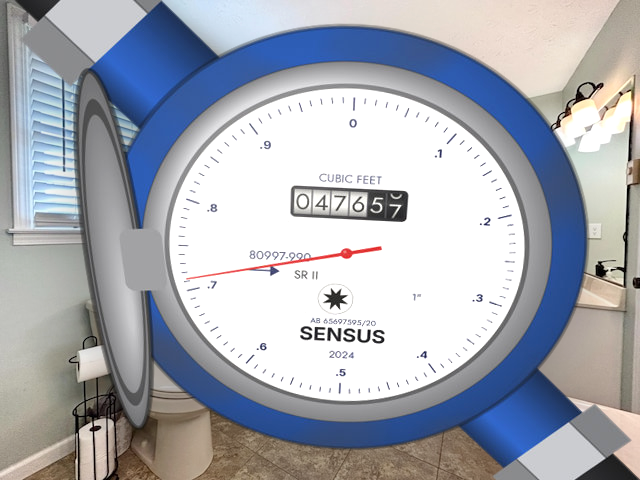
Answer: 47656.71 ft³
